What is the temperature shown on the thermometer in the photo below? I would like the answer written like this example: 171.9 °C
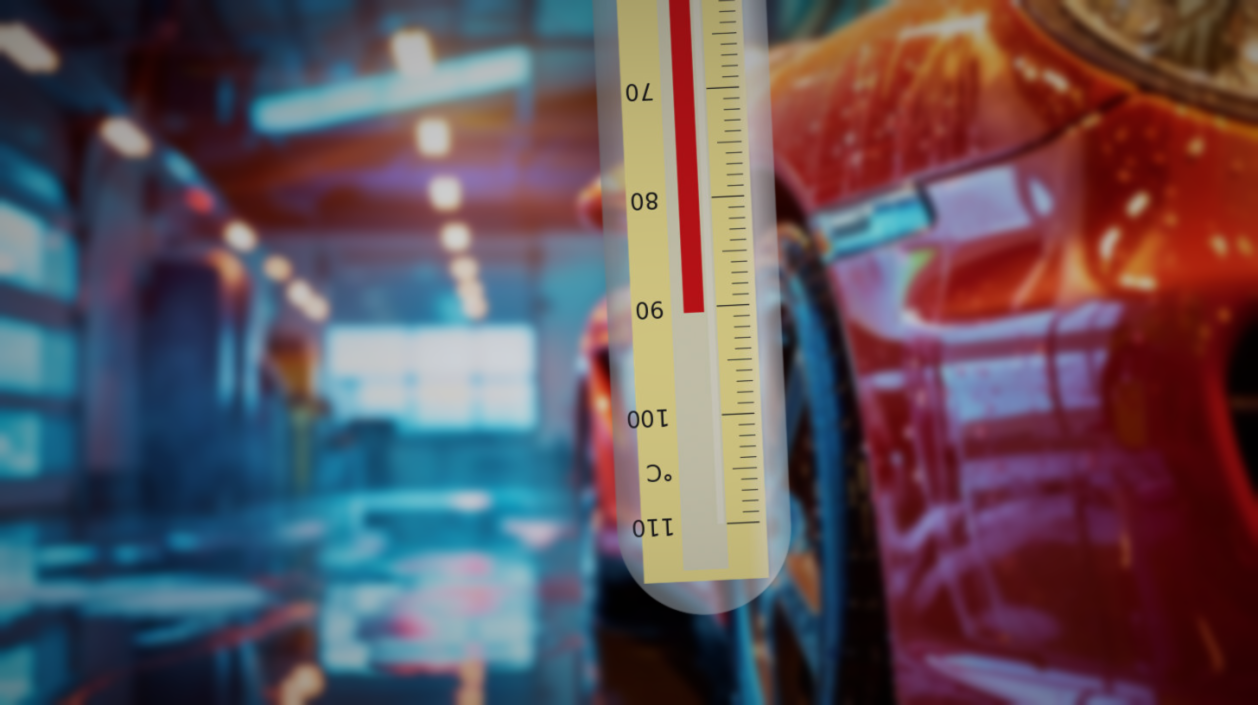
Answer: 90.5 °C
